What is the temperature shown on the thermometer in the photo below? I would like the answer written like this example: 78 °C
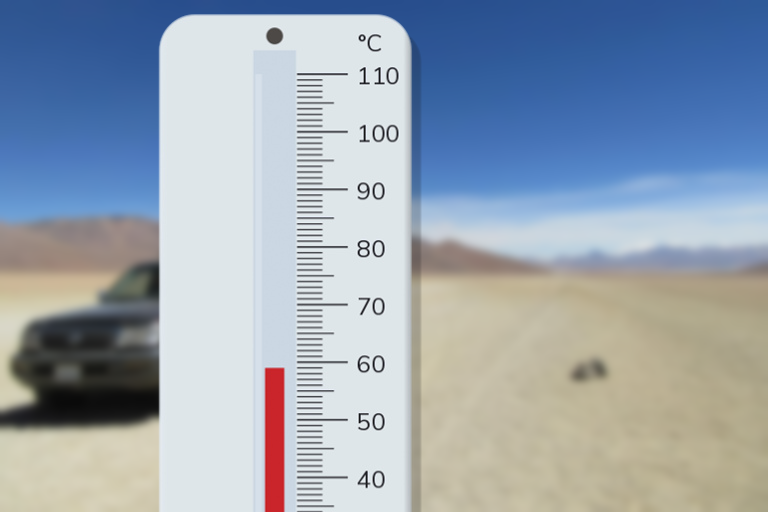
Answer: 59 °C
